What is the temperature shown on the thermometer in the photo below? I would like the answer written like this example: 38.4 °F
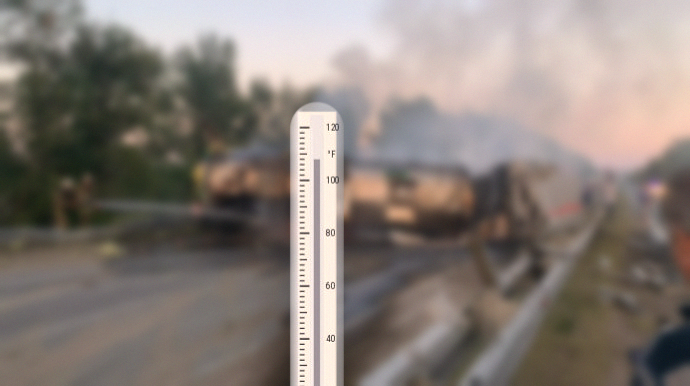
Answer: 108 °F
